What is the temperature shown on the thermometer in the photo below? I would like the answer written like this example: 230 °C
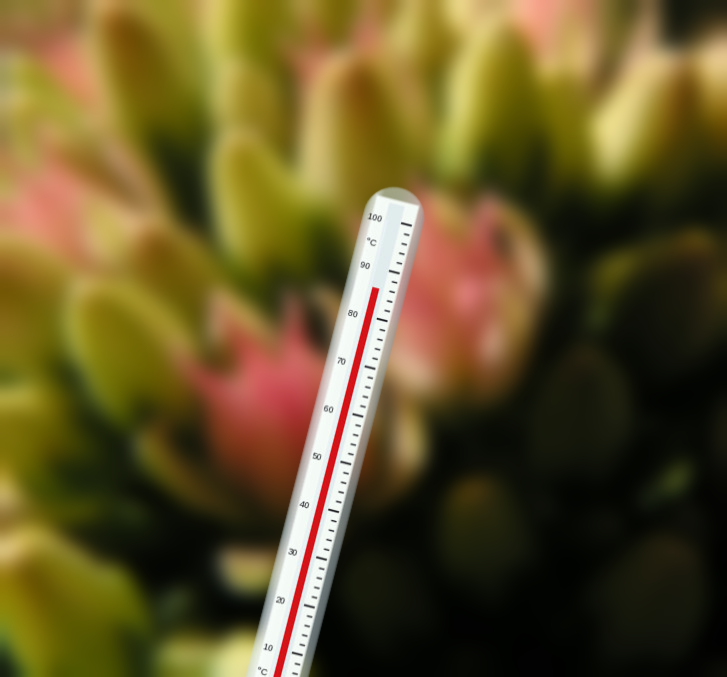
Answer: 86 °C
